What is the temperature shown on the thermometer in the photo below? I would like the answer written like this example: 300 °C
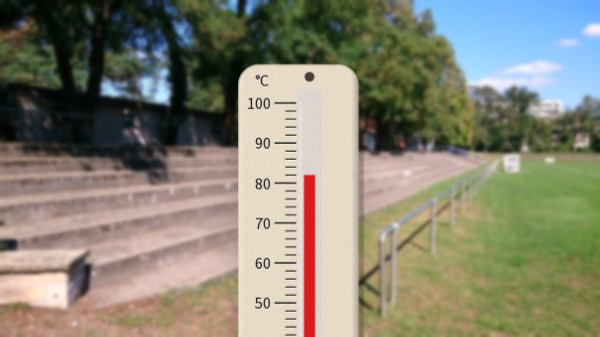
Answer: 82 °C
